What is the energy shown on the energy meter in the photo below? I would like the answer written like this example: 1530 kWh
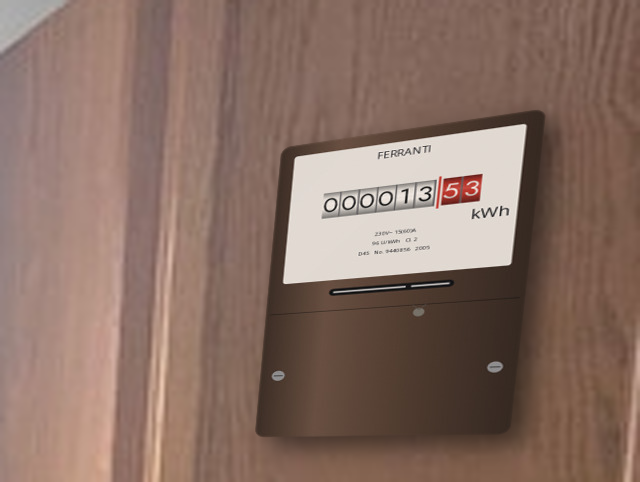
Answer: 13.53 kWh
